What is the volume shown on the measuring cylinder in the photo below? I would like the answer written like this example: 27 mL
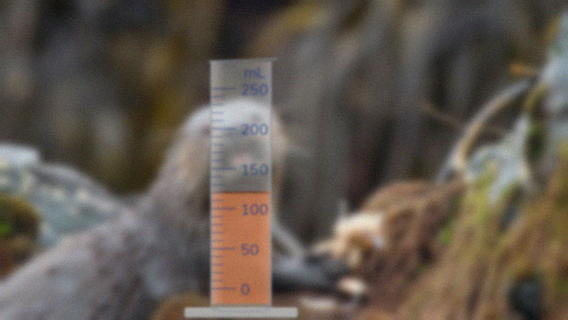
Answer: 120 mL
